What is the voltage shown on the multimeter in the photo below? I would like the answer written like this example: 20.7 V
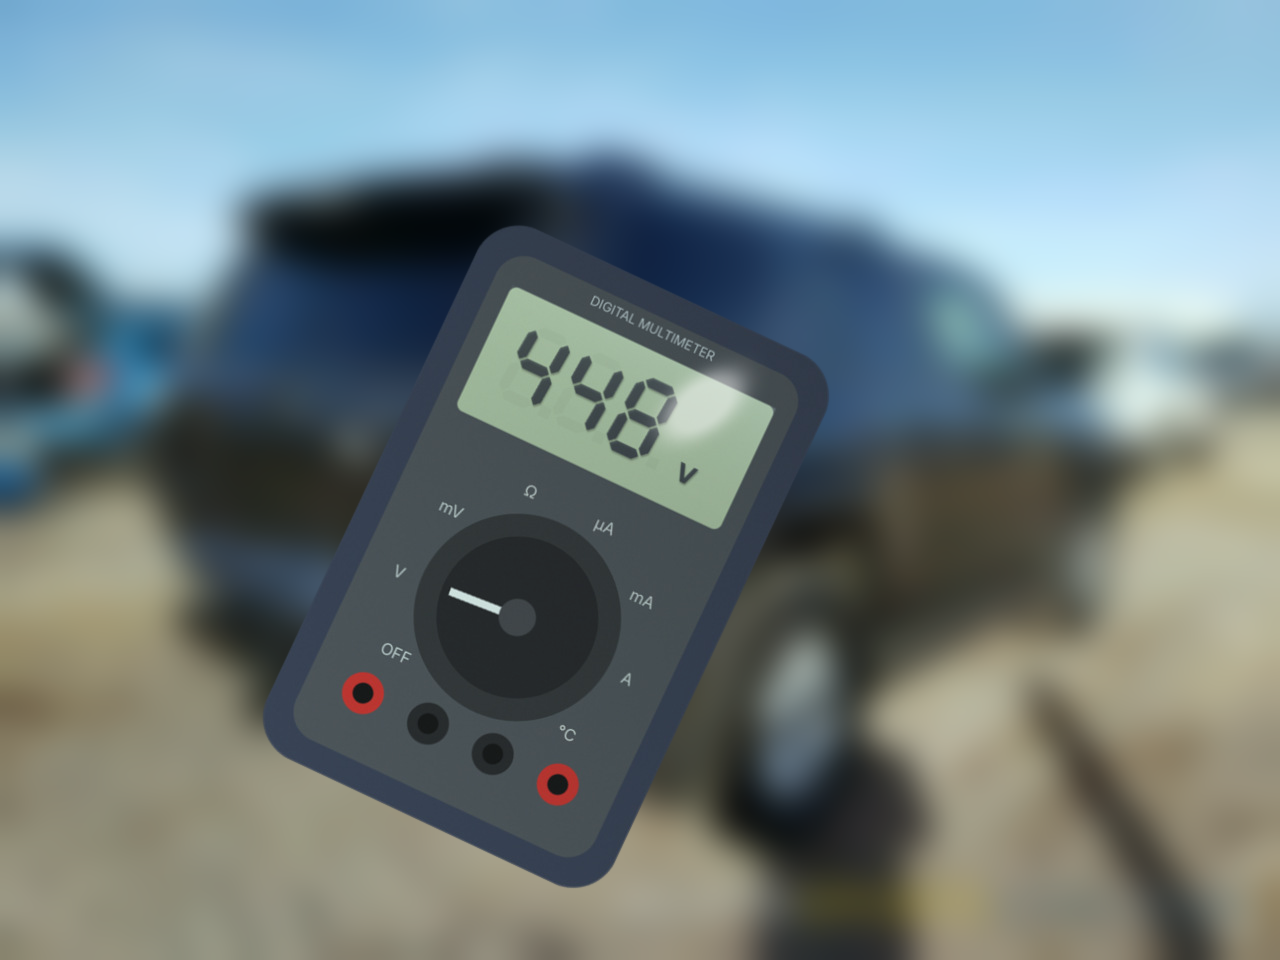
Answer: 448 V
